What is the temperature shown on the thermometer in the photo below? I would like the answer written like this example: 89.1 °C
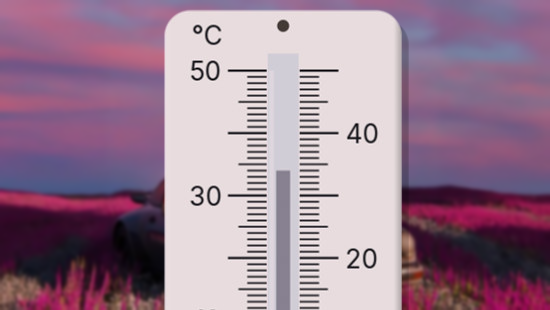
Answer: 34 °C
